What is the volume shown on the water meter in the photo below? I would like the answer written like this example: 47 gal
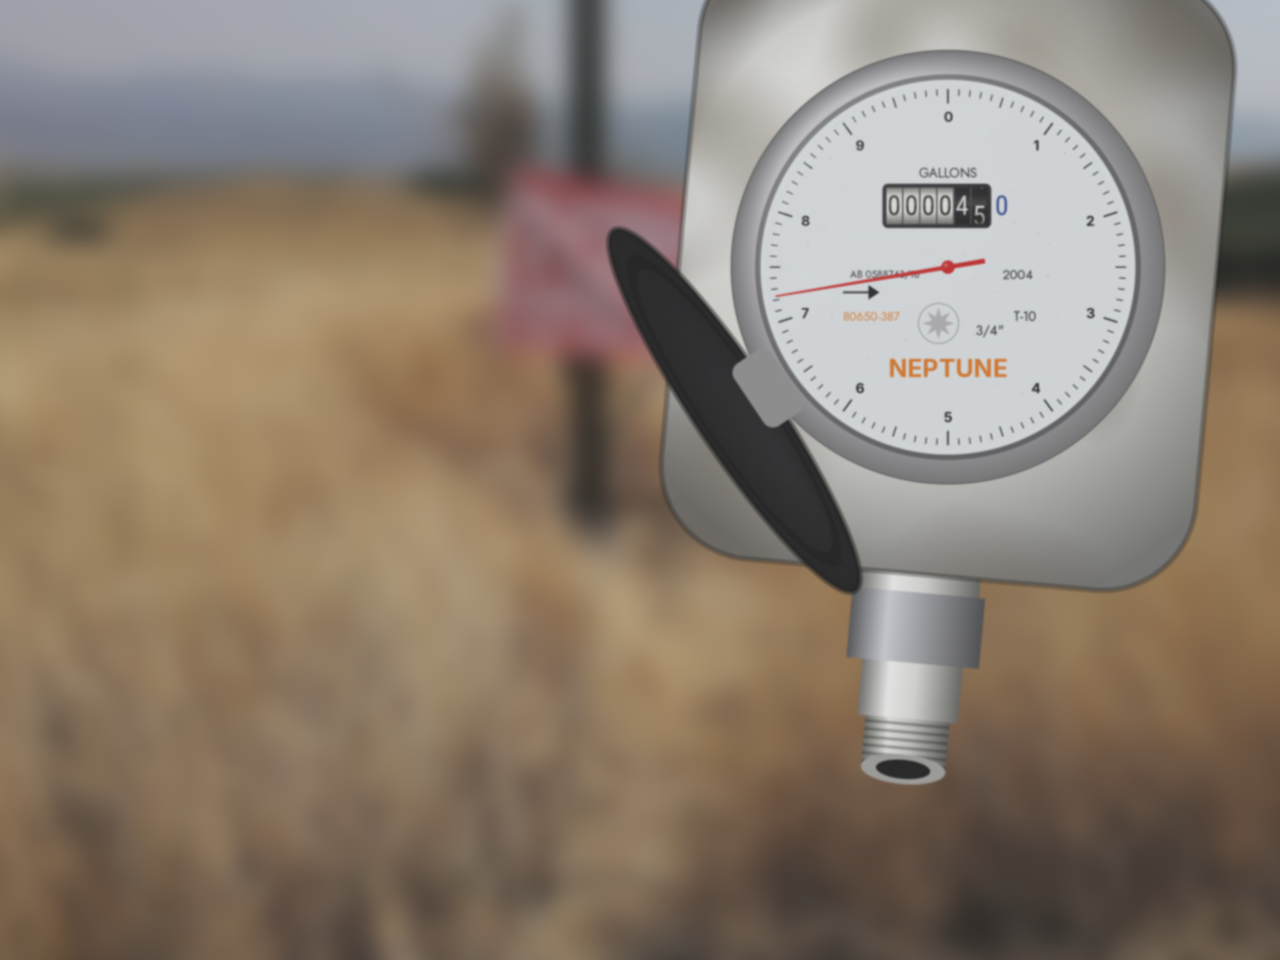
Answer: 447.2 gal
